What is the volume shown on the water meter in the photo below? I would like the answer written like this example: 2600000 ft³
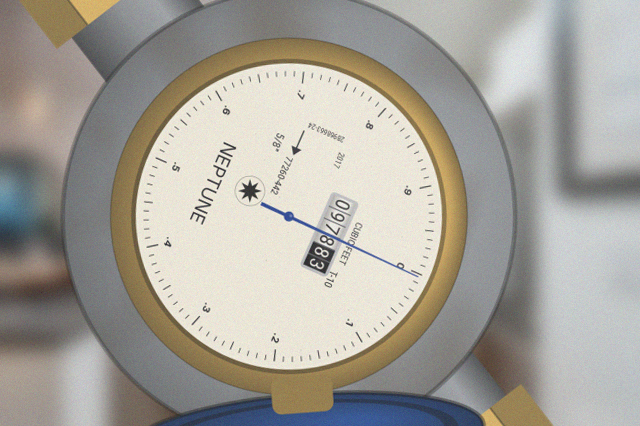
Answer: 97883.00 ft³
